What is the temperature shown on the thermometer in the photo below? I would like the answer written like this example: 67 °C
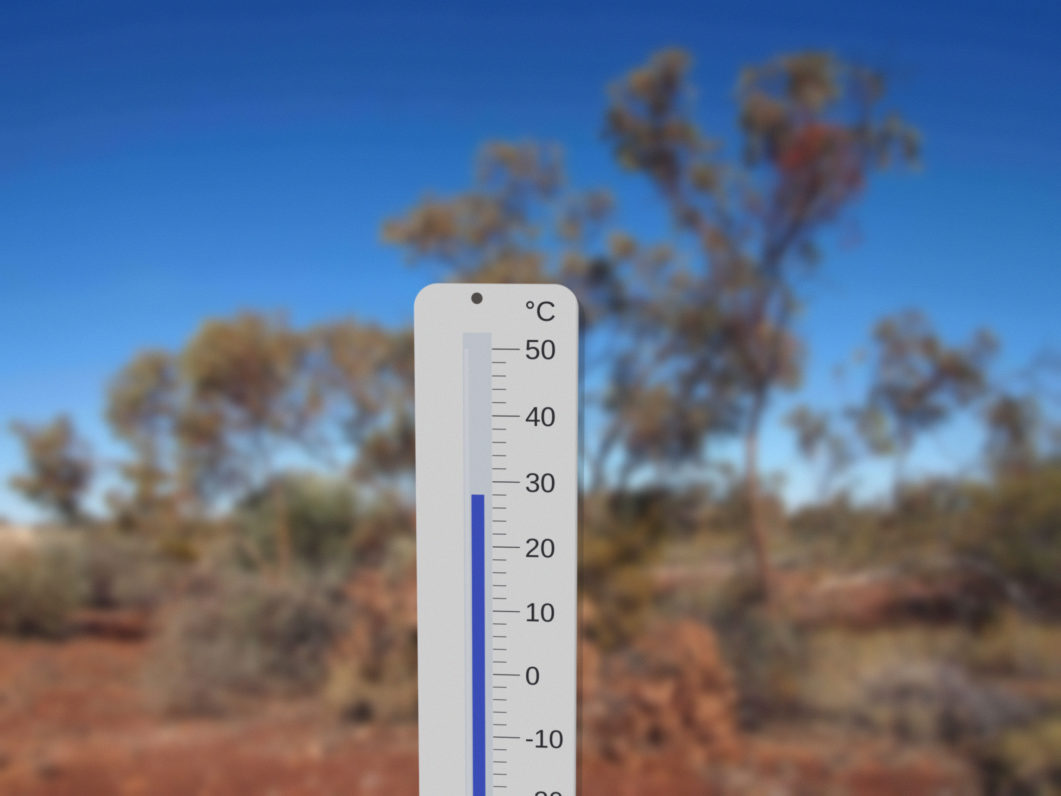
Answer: 28 °C
